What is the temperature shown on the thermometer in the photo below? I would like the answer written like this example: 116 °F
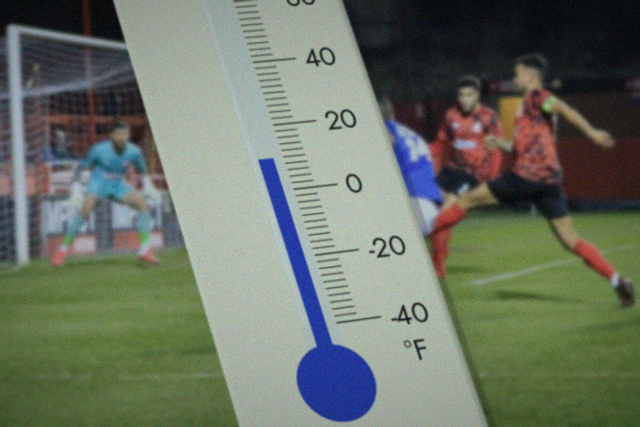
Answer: 10 °F
